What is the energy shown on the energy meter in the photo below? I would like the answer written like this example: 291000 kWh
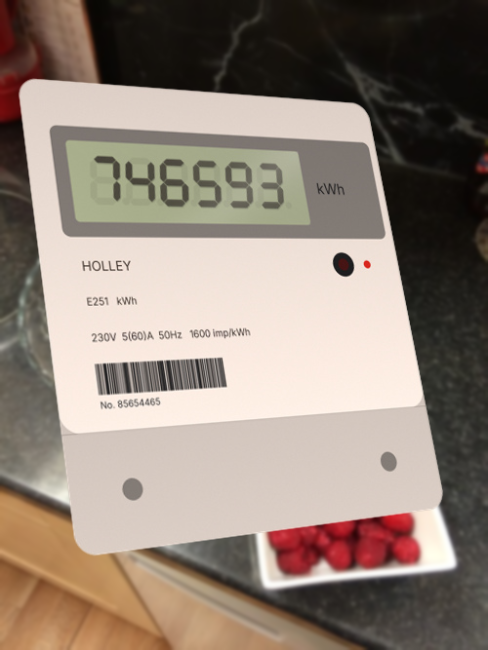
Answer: 746593 kWh
